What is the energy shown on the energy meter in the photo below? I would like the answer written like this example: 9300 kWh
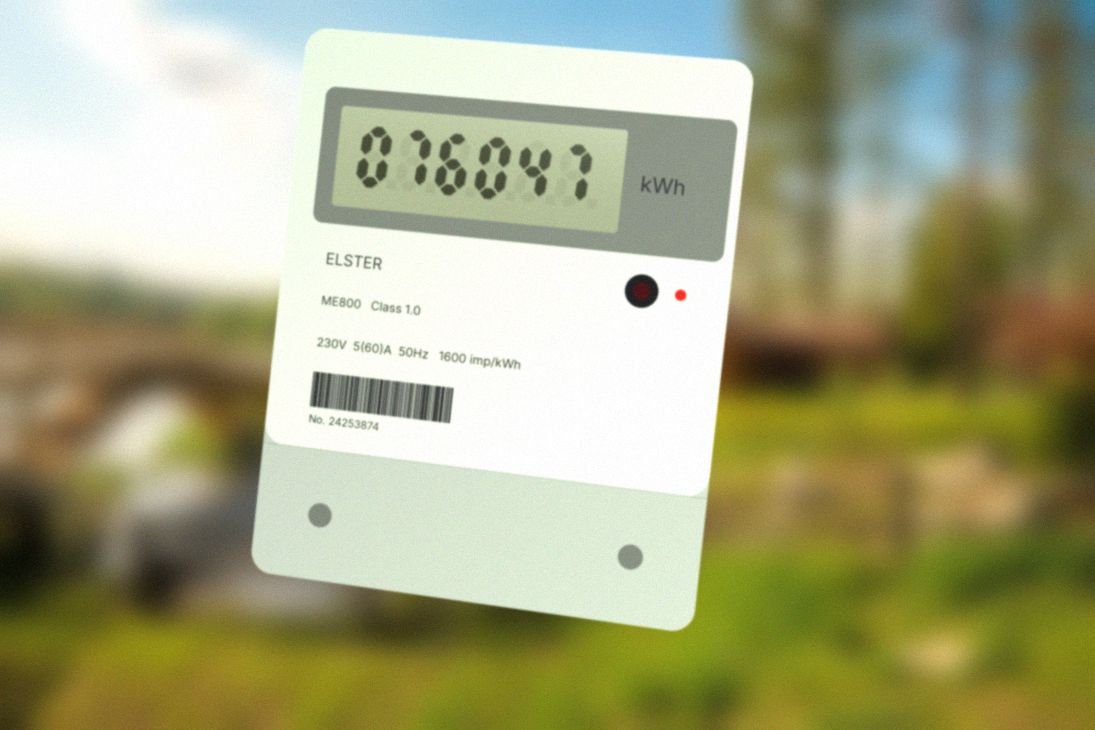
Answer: 76047 kWh
